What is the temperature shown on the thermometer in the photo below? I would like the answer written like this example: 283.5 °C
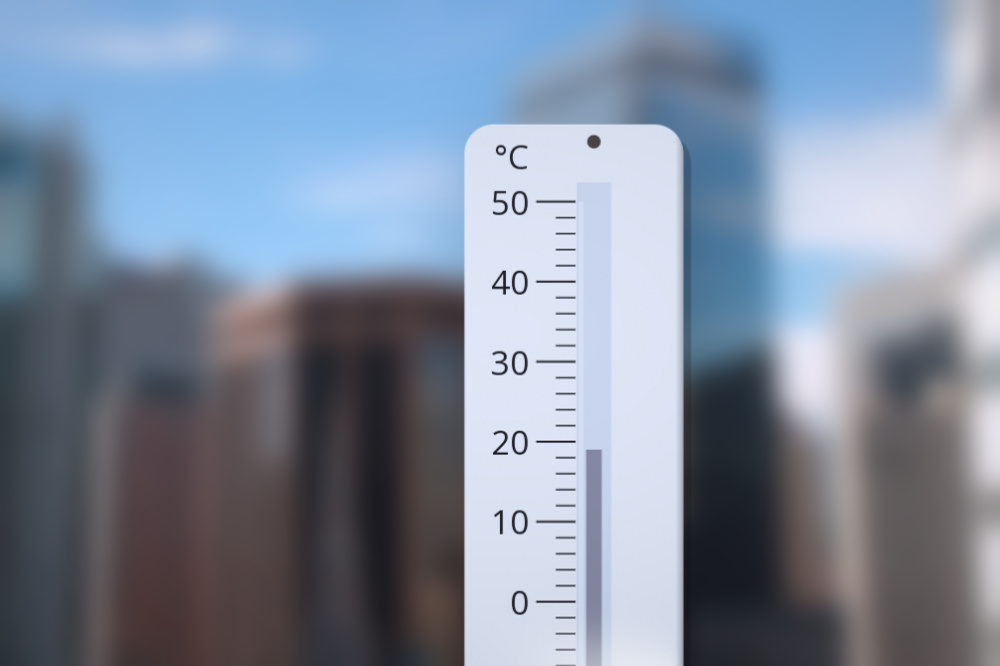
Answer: 19 °C
